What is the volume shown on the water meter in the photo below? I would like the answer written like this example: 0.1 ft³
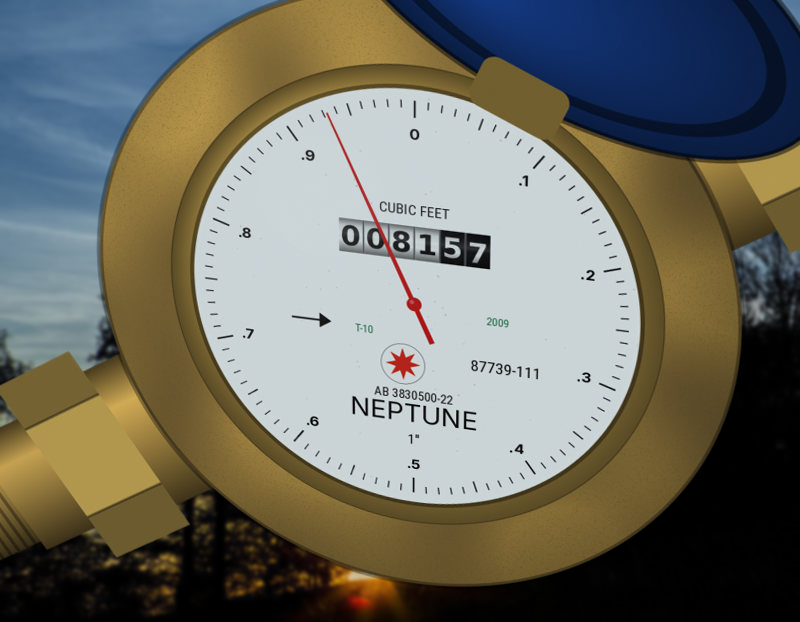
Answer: 8156.93 ft³
